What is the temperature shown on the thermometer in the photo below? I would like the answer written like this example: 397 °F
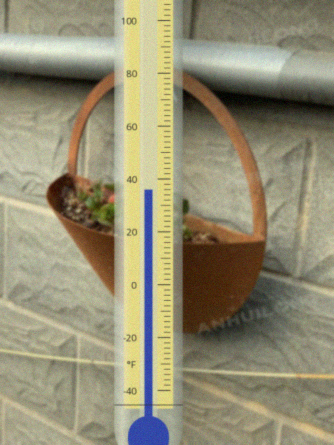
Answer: 36 °F
